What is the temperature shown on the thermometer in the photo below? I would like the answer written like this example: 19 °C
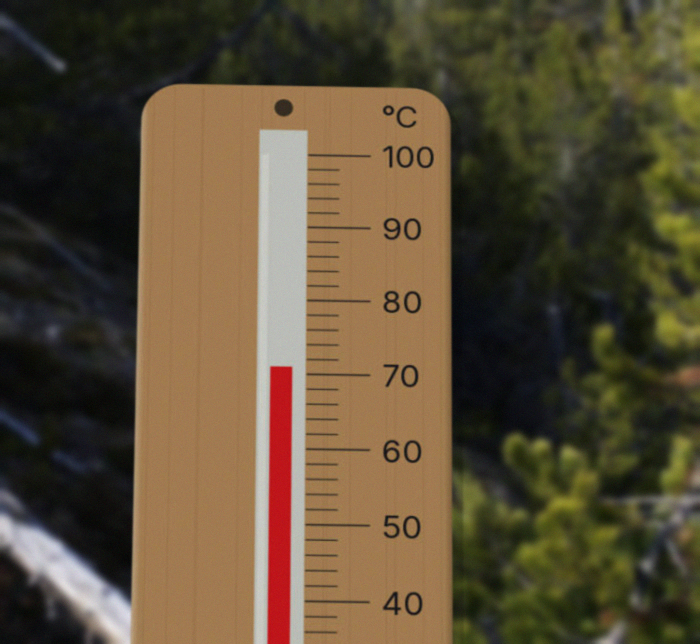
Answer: 71 °C
